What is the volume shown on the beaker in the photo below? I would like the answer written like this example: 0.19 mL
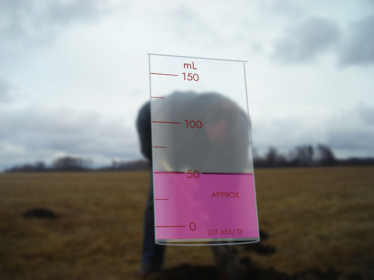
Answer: 50 mL
